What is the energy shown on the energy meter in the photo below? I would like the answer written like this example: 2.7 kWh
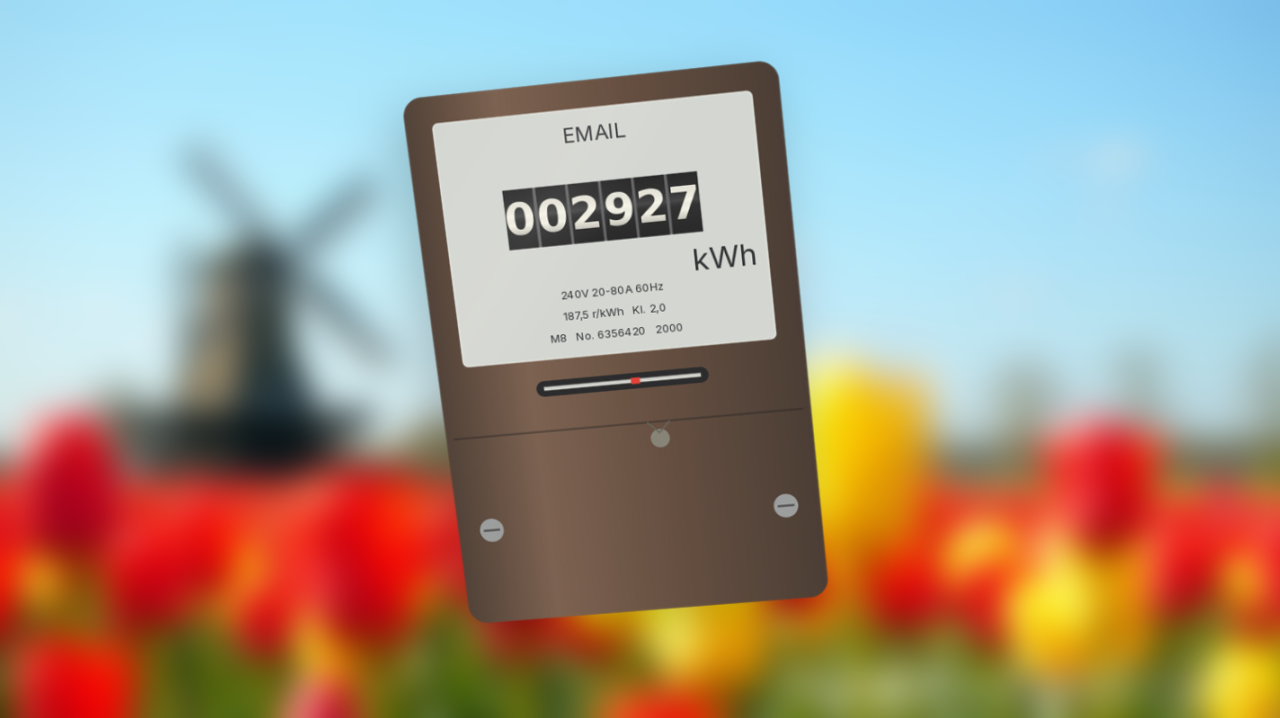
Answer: 2927 kWh
